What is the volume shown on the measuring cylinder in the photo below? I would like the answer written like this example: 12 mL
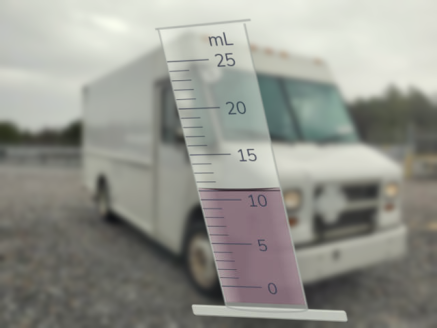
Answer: 11 mL
